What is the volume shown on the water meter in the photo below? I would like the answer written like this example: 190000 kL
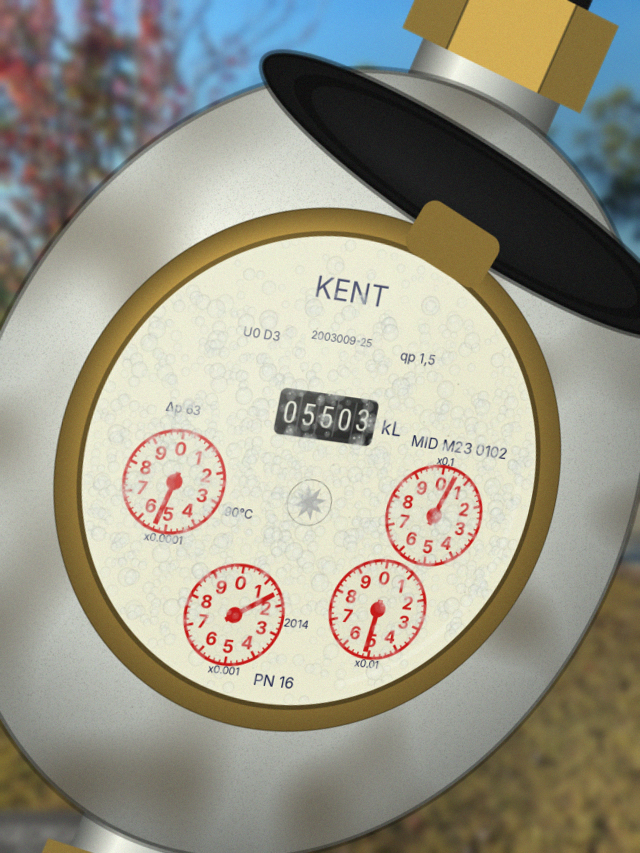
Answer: 5503.0515 kL
